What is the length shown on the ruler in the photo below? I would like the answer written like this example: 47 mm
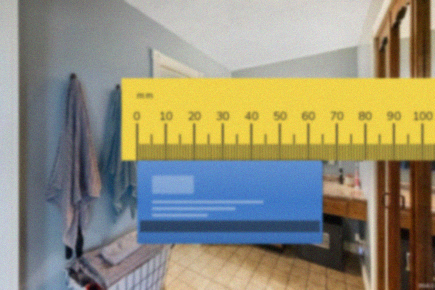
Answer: 65 mm
